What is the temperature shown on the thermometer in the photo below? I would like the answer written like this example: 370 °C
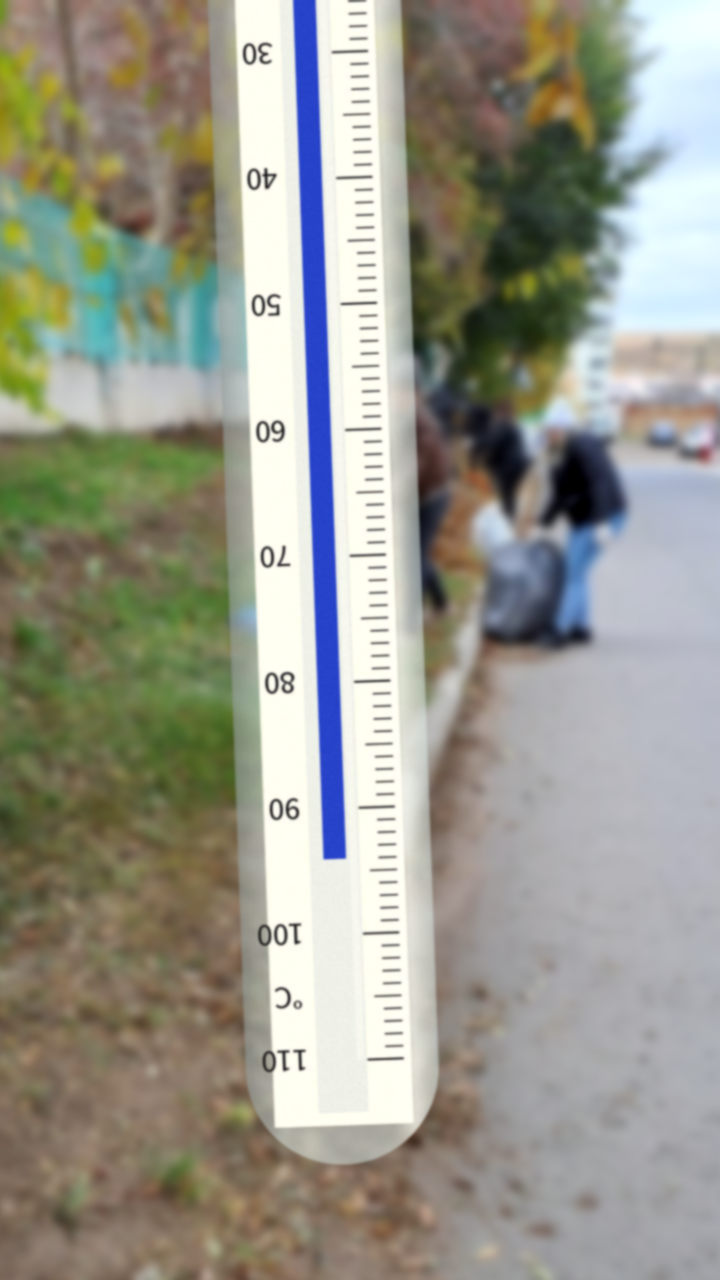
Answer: 94 °C
